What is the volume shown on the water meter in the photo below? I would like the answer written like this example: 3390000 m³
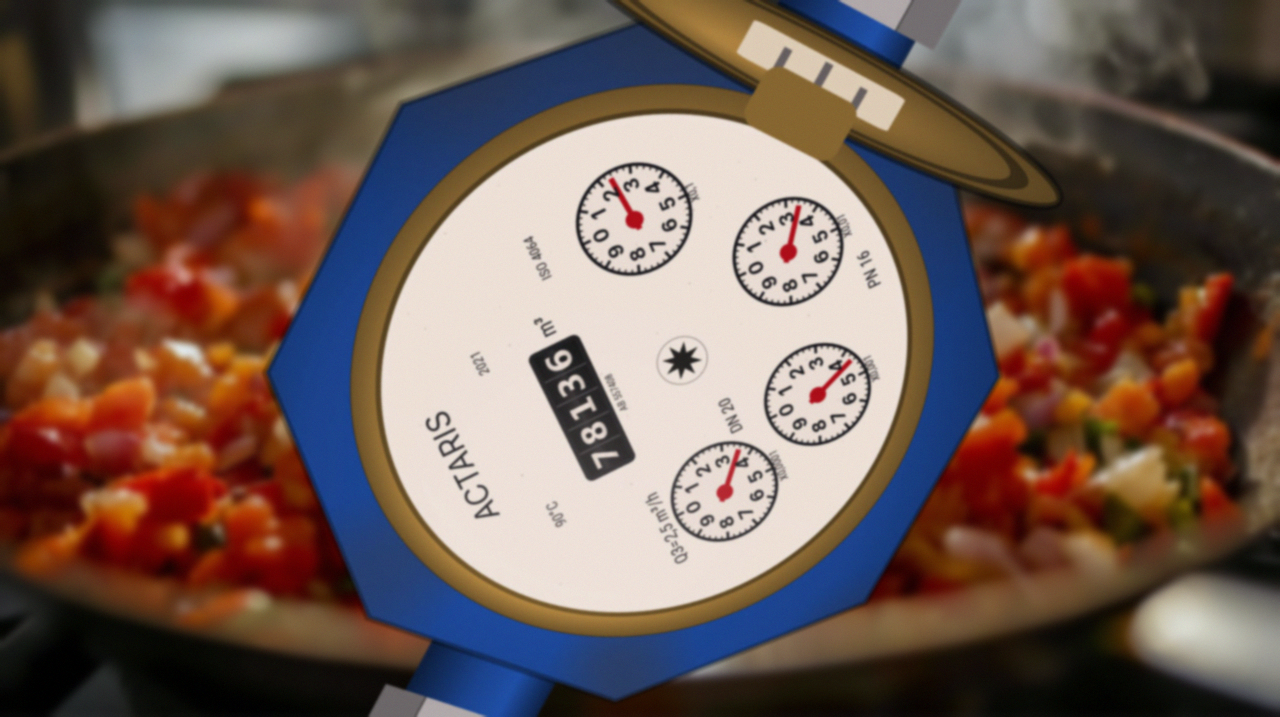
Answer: 78136.2343 m³
